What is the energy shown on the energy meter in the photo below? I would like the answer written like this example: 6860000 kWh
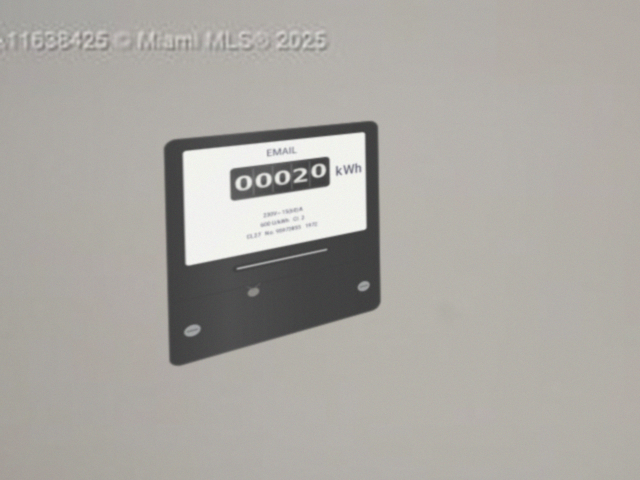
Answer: 20 kWh
